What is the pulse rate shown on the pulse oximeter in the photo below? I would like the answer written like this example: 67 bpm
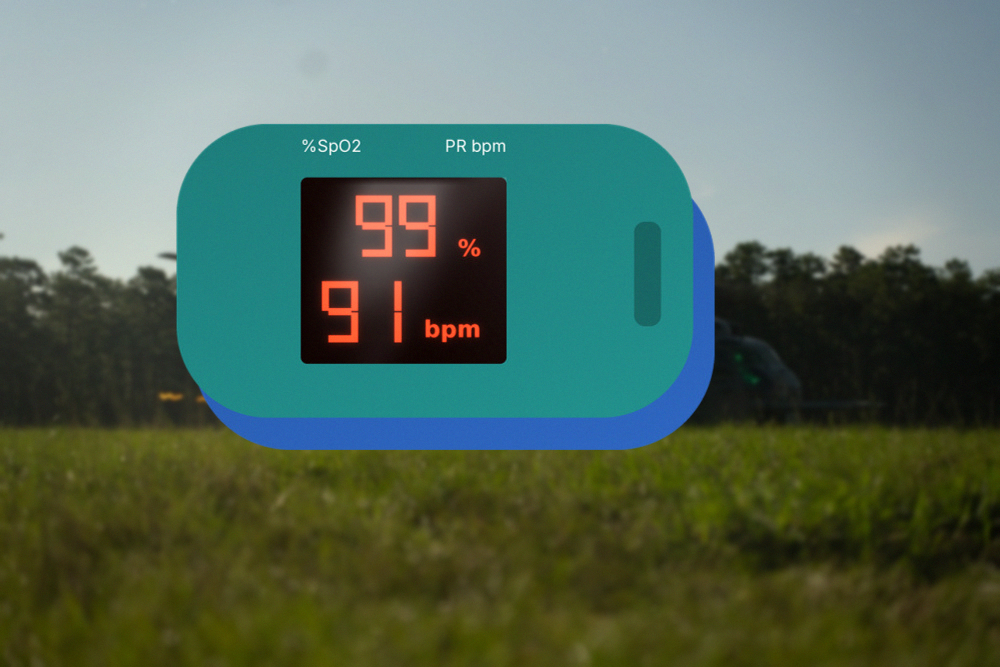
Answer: 91 bpm
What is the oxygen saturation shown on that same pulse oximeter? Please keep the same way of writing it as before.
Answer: 99 %
